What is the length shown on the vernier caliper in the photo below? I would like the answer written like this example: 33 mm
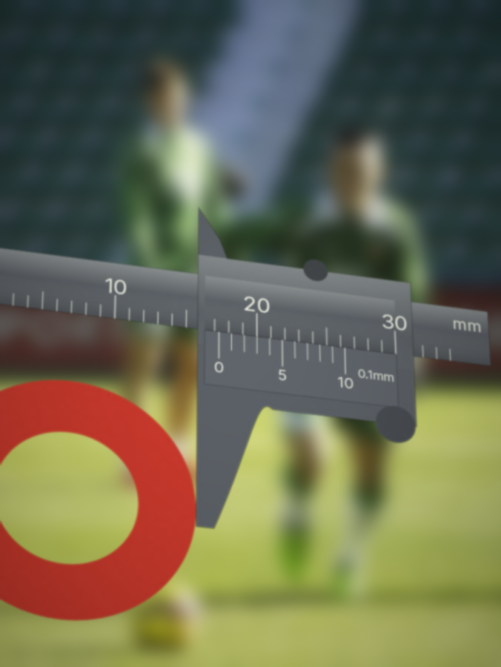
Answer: 17.3 mm
